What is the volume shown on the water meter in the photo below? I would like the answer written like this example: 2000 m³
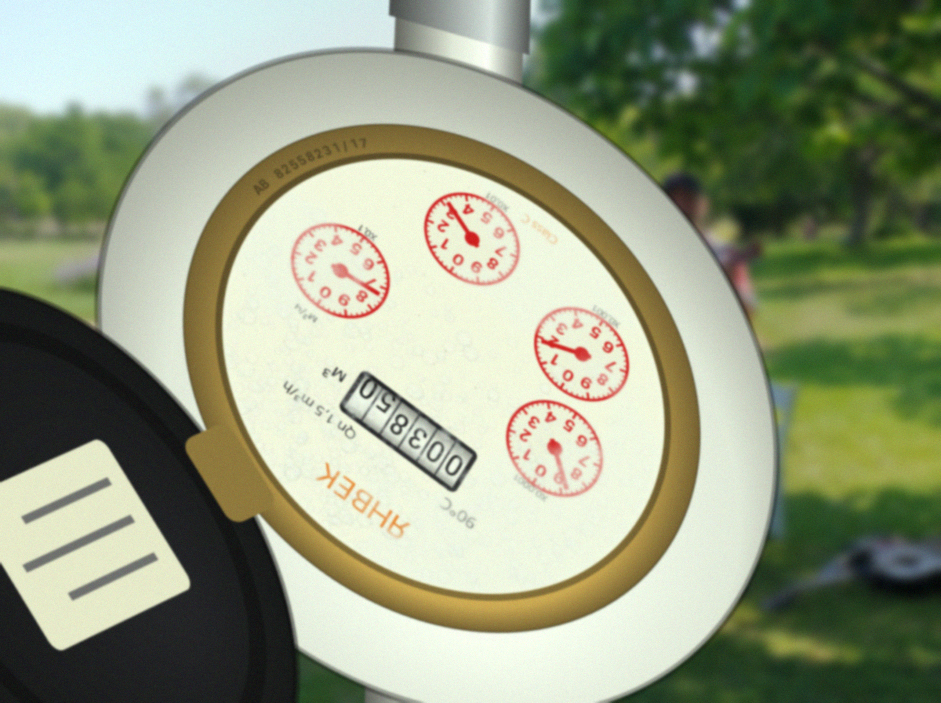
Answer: 3849.7318 m³
